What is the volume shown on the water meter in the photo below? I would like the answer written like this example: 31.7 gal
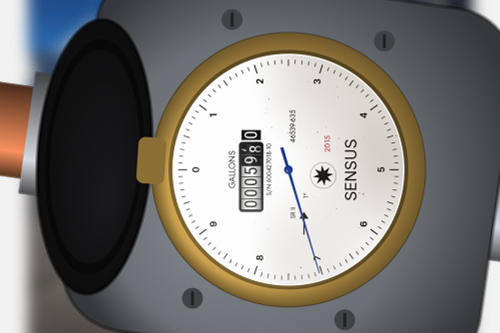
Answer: 5977.0 gal
